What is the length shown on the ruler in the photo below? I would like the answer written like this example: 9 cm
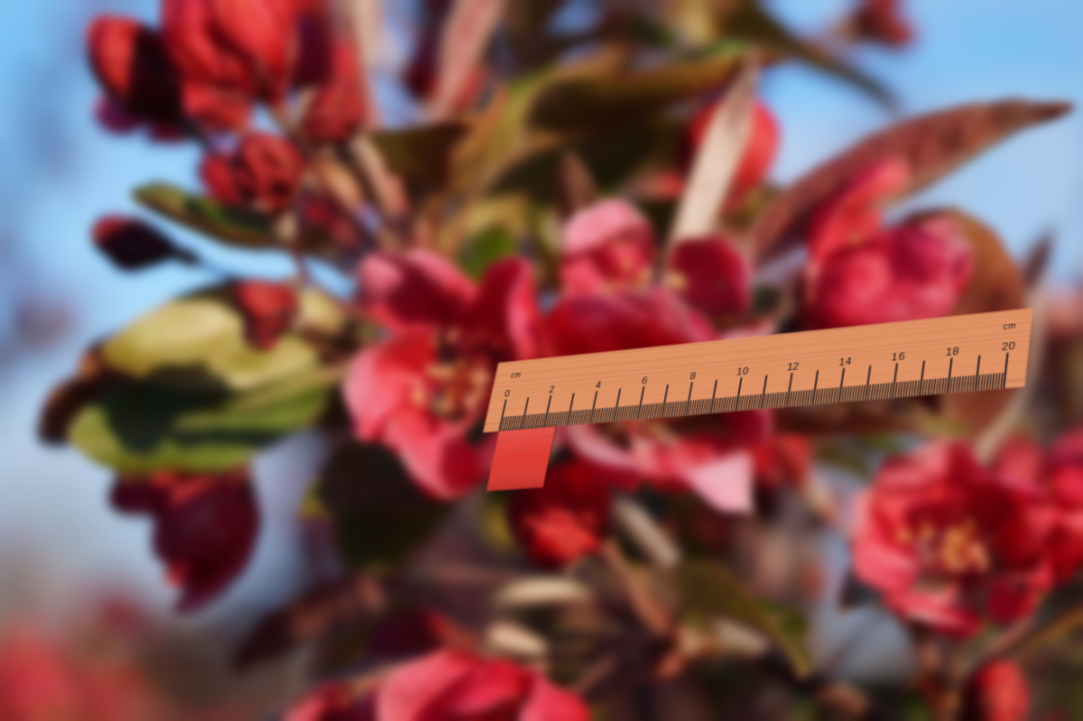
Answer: 2.5 cm
